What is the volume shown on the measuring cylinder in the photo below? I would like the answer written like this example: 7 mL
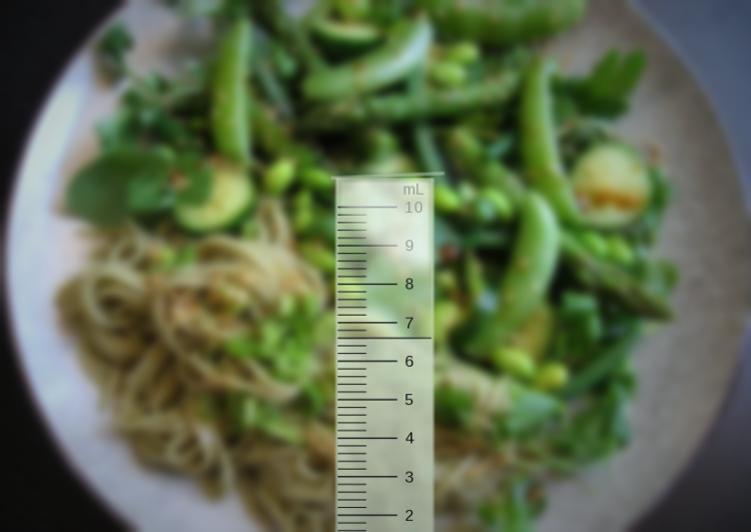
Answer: 6.6 mL
